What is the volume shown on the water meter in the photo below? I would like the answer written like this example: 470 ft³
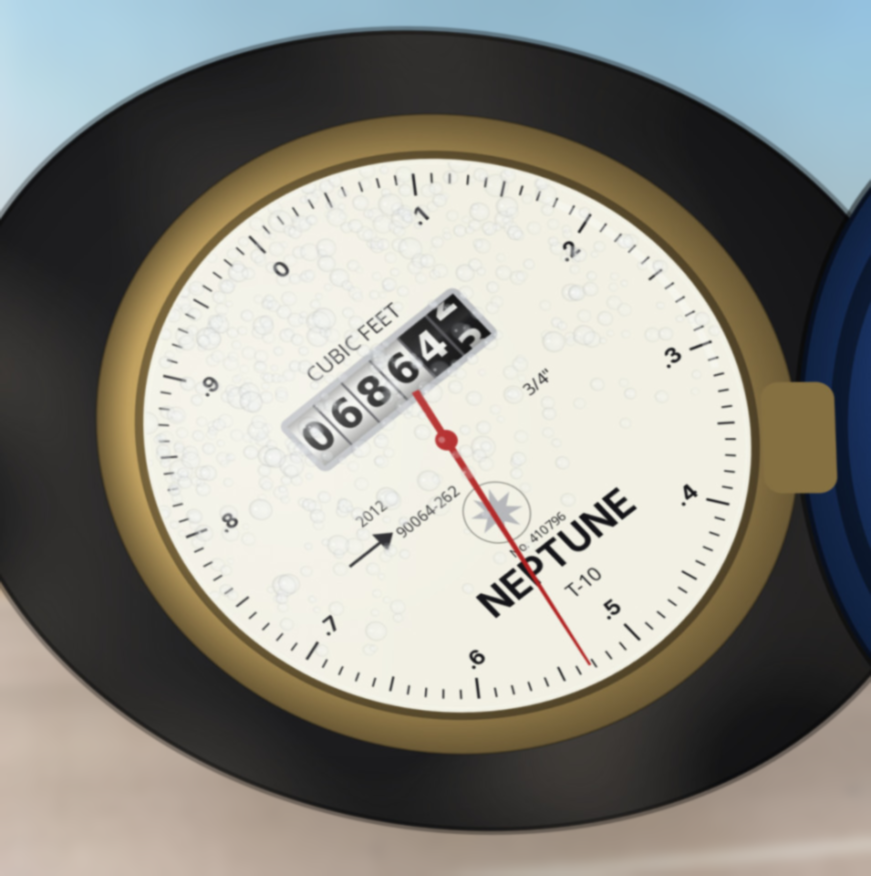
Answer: 68642.53 ft³
